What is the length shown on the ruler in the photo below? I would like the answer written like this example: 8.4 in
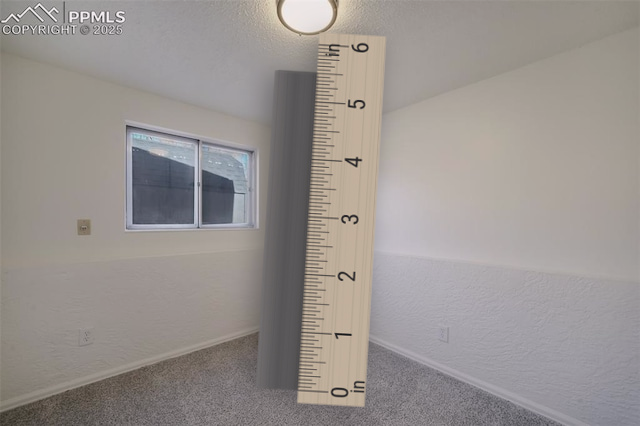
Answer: 5.5 in
